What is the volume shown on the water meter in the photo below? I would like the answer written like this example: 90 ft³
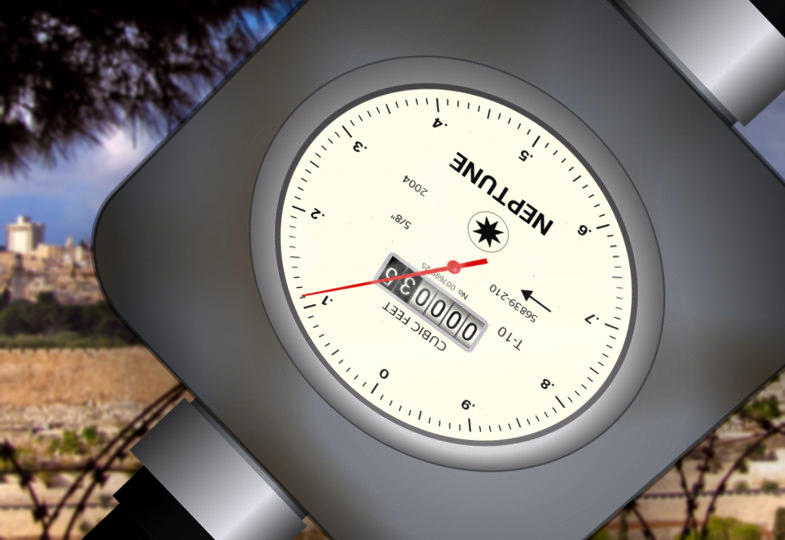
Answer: 35.11 ft³
